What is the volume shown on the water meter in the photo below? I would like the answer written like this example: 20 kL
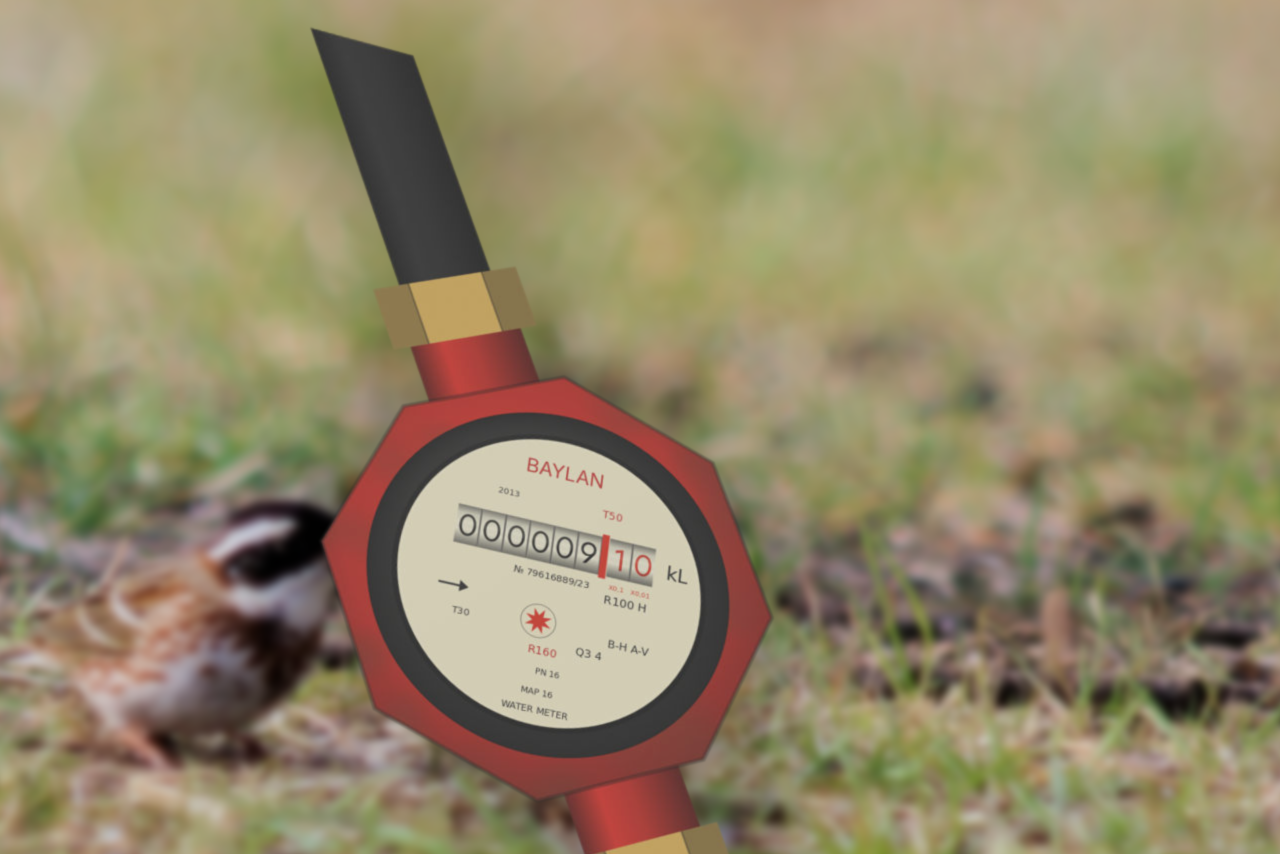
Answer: 9.10 kL
